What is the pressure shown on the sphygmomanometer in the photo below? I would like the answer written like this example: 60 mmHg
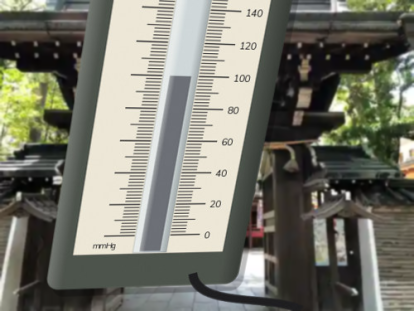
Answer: 100 mmHg
